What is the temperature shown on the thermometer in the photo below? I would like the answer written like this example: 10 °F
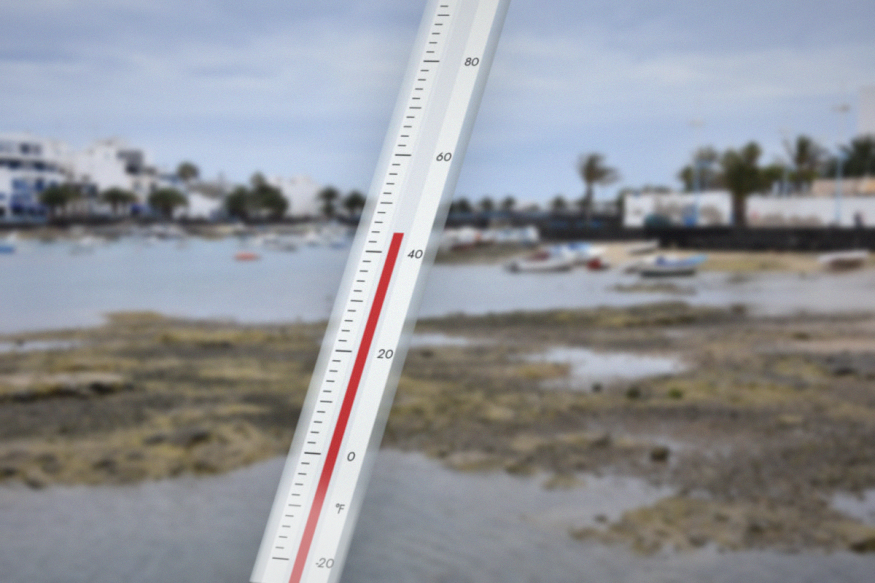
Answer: 44 °F
